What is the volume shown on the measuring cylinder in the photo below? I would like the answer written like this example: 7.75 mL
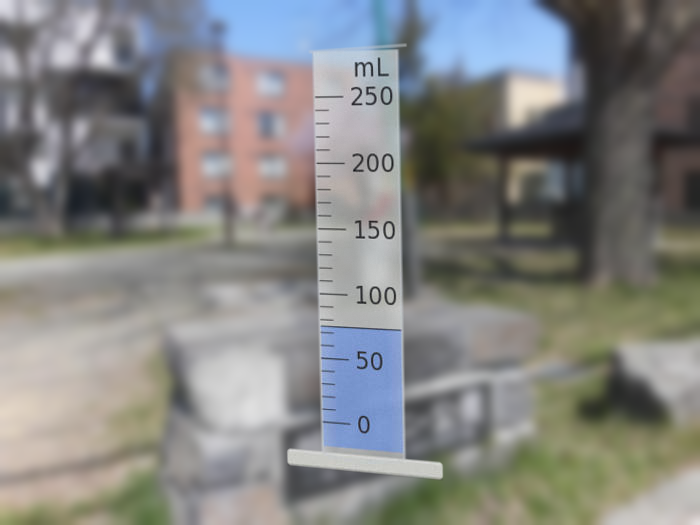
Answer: 75 mL
